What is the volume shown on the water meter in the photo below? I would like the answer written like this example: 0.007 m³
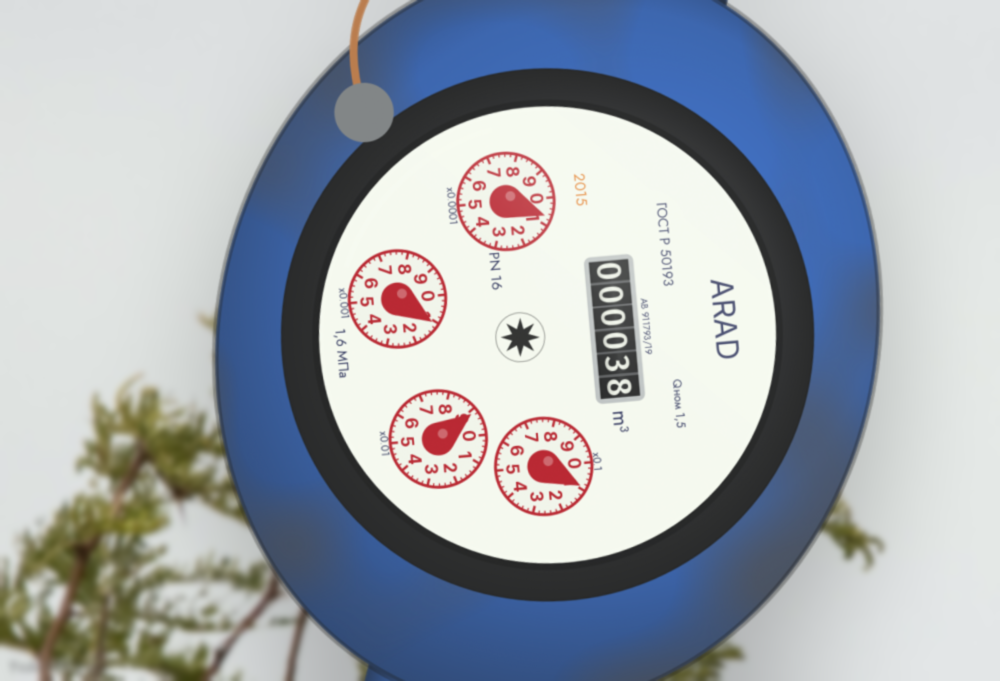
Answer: 38.0910 m³
